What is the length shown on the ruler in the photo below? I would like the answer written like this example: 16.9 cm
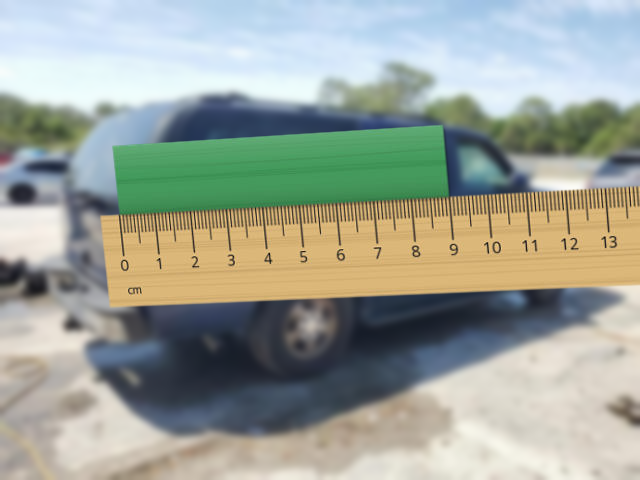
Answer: 9 cm
